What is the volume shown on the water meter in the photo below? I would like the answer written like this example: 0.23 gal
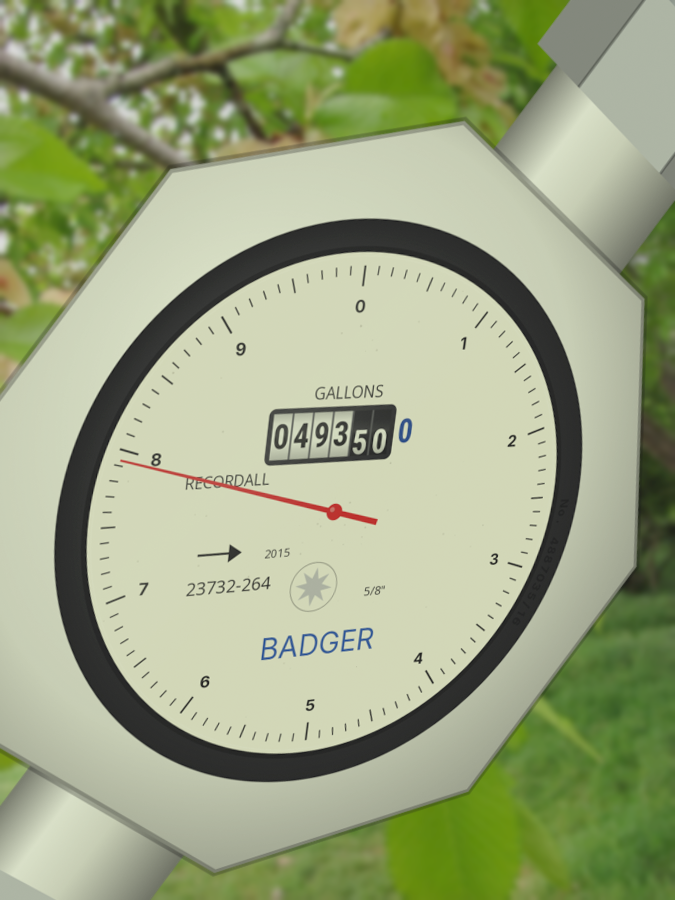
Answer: 493497.9 gal
